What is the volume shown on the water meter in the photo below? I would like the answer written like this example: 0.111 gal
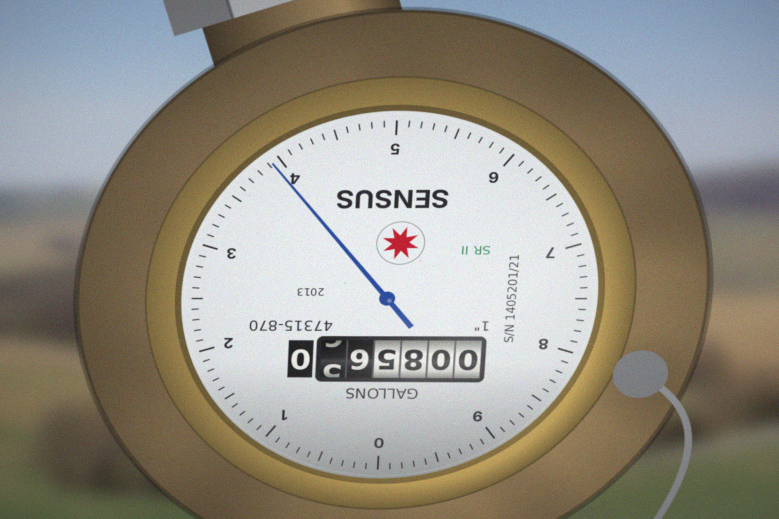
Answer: 85653.9 gal
